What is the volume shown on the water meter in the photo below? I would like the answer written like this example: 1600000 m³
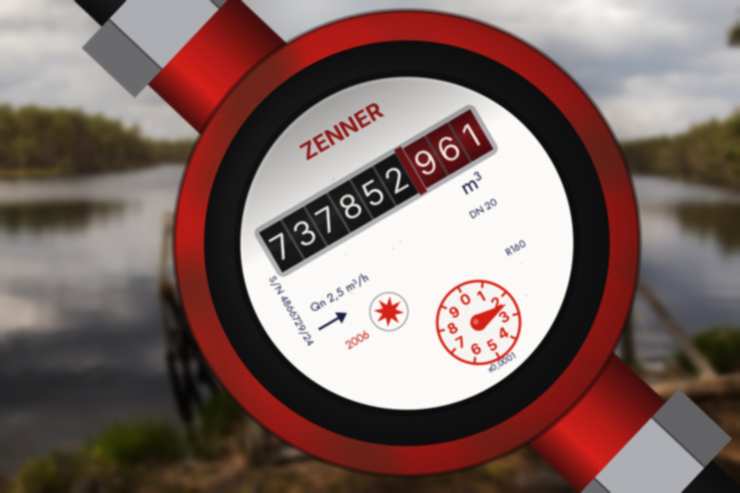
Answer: 737852.9612 m³
